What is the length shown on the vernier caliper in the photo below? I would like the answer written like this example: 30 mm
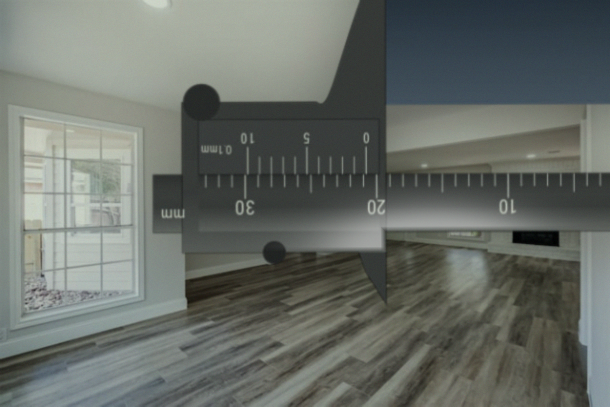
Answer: 20.8 mm
